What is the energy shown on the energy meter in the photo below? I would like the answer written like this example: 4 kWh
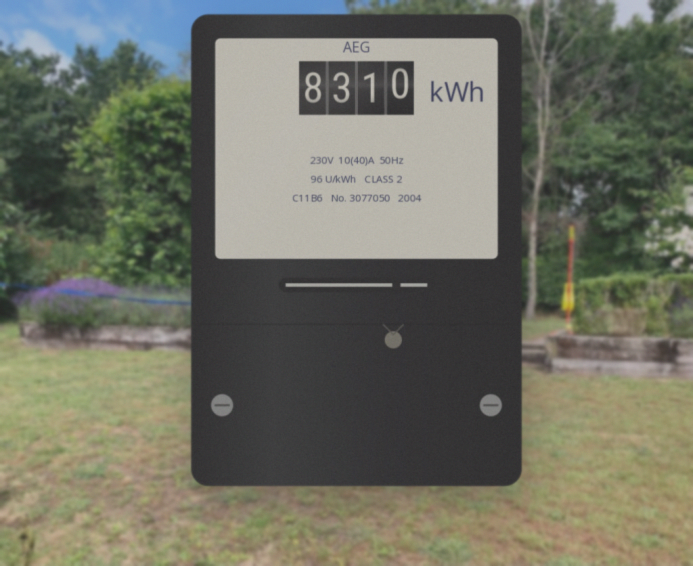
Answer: 8310 kWh
